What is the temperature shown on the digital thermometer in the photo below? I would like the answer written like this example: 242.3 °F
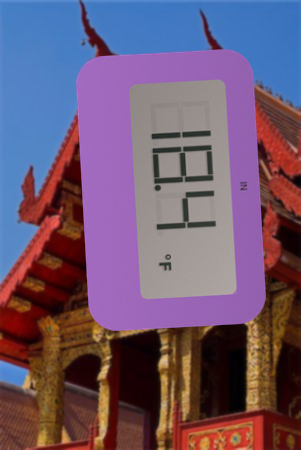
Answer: 18.4 °F
